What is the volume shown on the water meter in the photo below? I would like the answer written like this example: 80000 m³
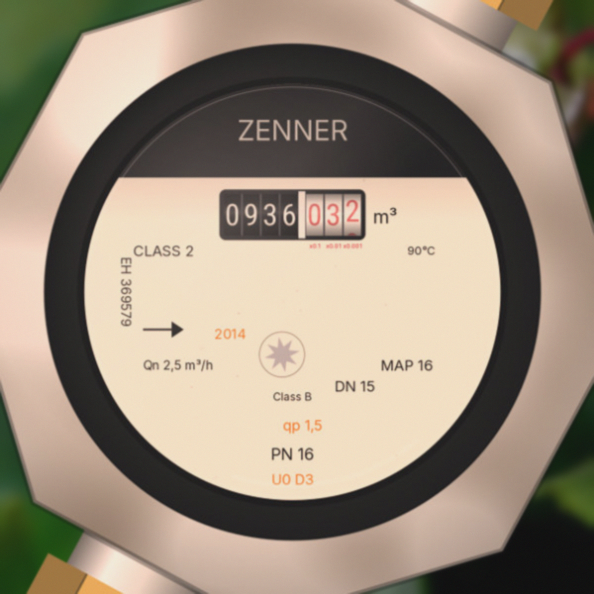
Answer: 936.032 m³
